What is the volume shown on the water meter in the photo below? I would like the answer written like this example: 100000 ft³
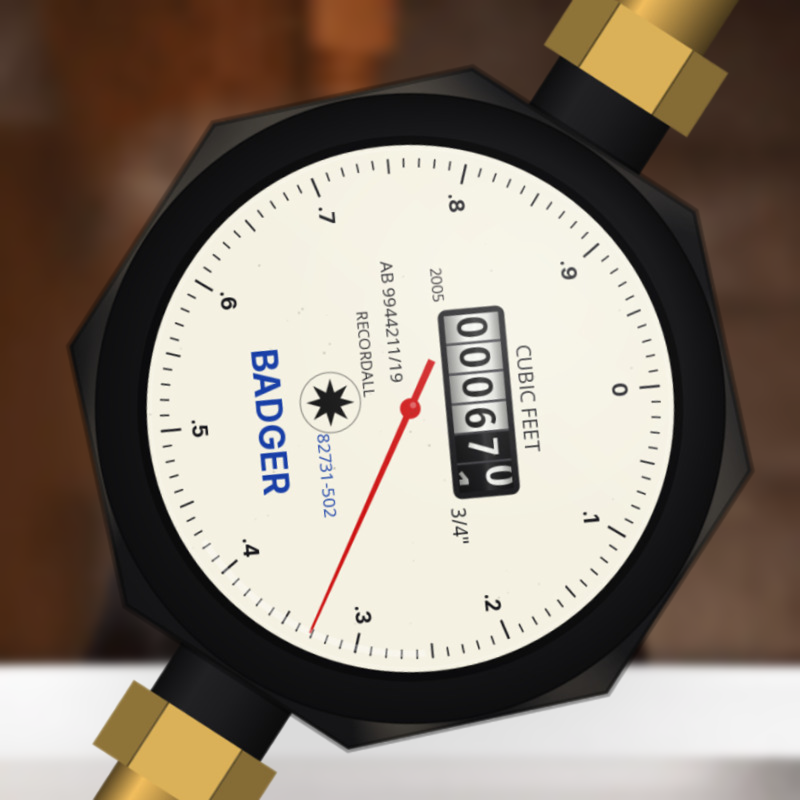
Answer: 670.33 ft³
